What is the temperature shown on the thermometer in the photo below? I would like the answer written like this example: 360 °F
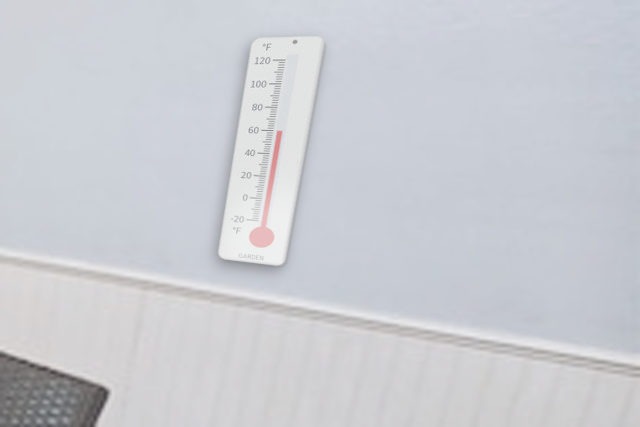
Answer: 60 °F
